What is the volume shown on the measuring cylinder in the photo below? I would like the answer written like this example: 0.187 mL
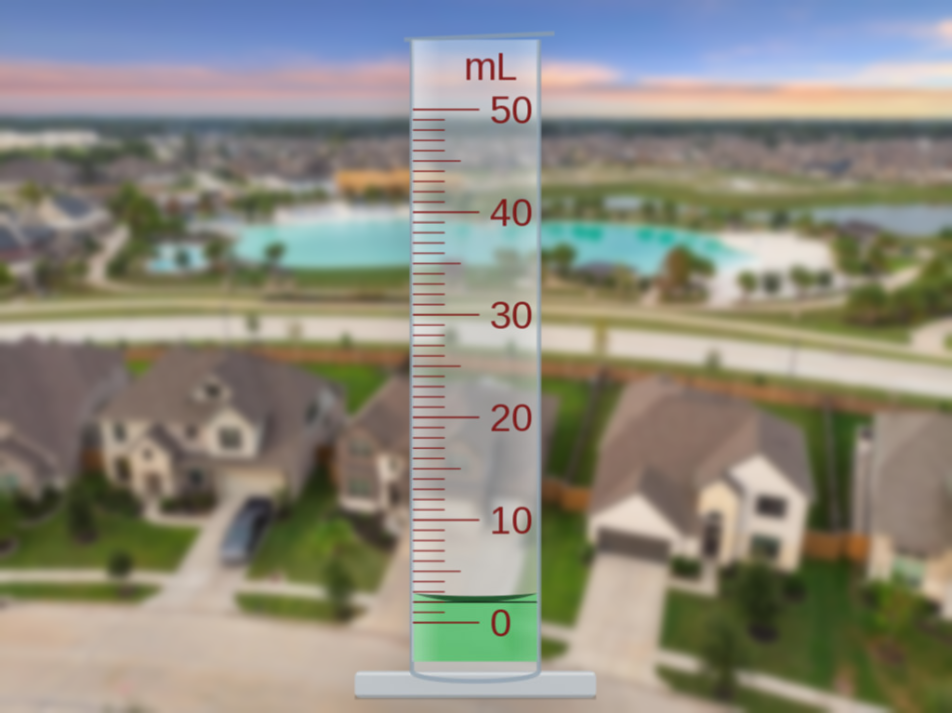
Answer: 2 mL
